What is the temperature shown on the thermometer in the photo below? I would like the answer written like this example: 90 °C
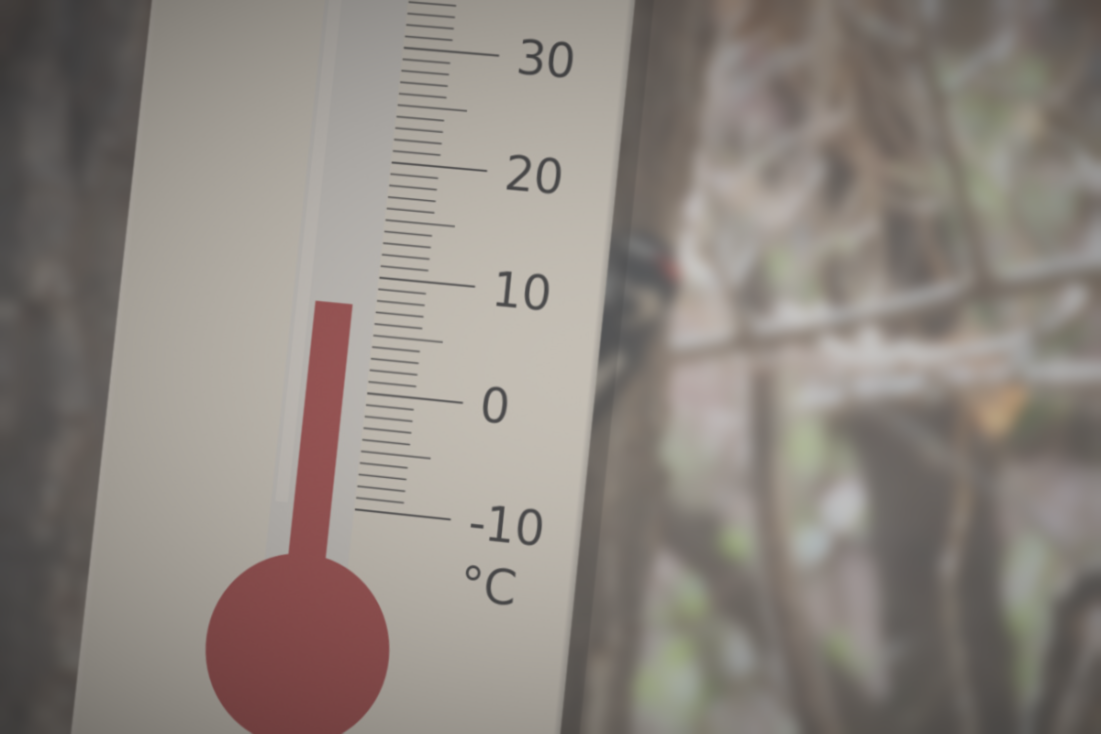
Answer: 7.5 °C
